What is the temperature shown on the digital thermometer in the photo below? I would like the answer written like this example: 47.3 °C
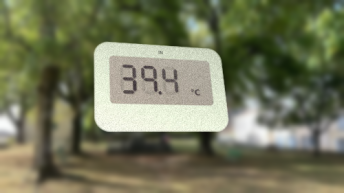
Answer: 39.4 °C
